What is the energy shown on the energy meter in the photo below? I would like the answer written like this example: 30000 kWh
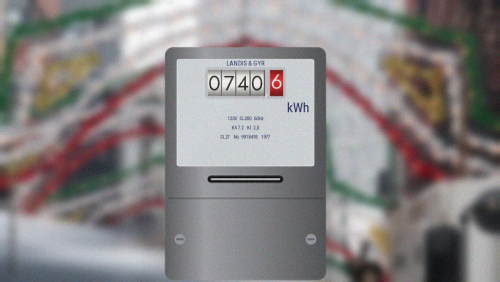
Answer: 740.6 kWh
